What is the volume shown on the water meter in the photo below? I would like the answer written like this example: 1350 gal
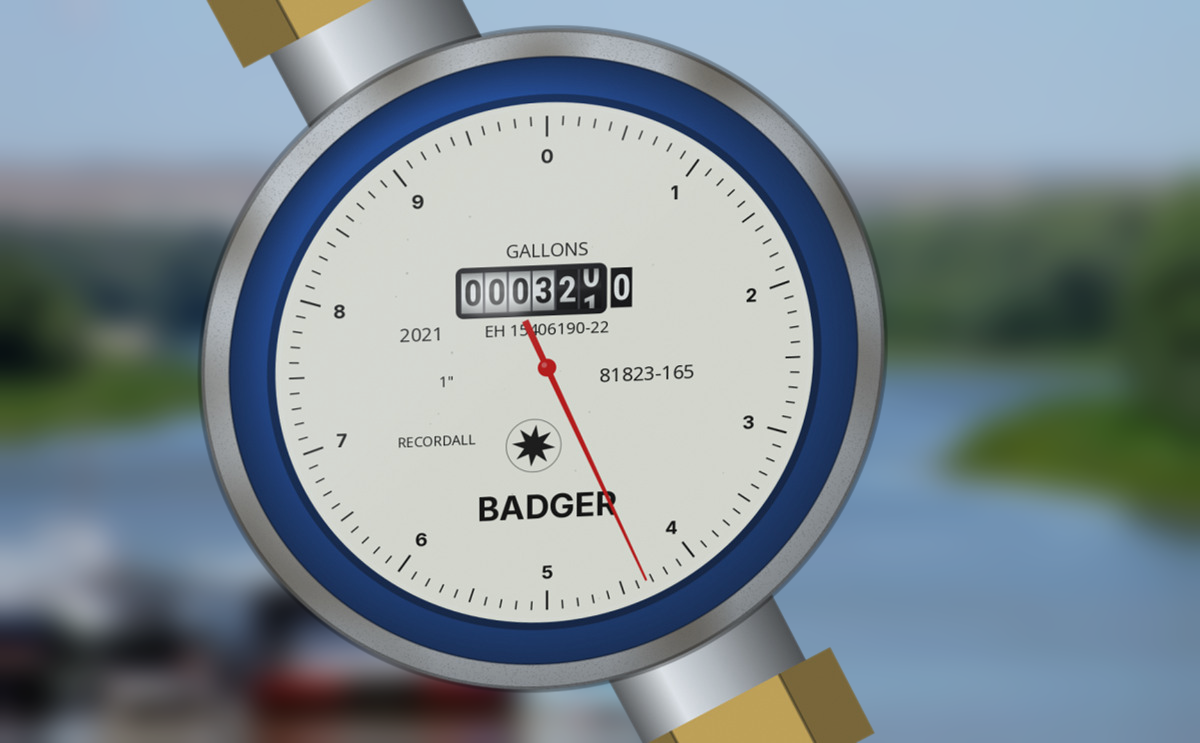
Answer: 3204.3 gal
